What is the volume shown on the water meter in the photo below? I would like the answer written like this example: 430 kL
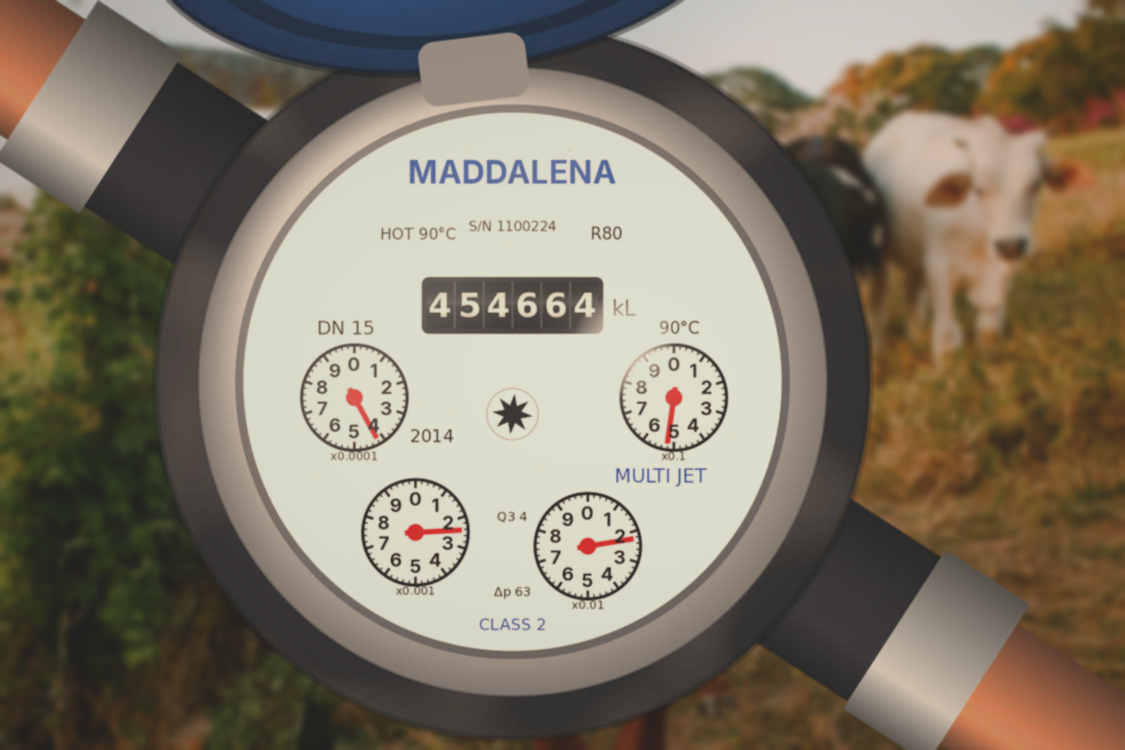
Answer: 454664.5224 kL
